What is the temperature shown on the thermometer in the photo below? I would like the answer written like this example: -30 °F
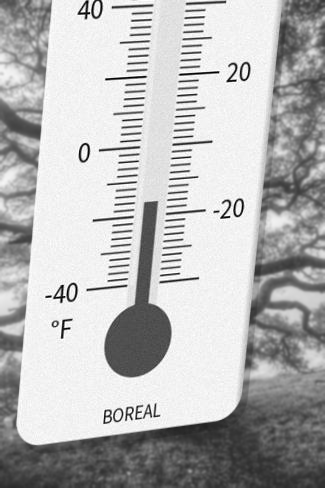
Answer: -16 °F
